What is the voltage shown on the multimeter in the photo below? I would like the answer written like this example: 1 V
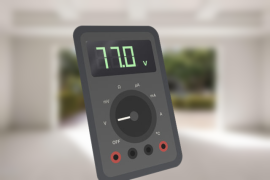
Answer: 77.0 V
